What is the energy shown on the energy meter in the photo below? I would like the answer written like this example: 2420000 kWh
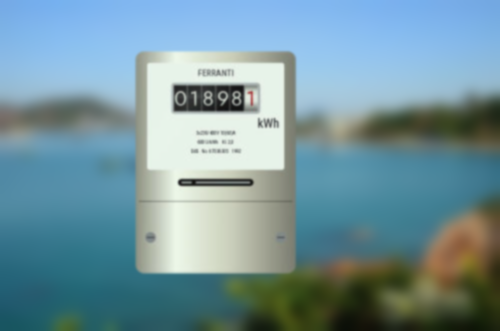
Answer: 1898.1 kWh
